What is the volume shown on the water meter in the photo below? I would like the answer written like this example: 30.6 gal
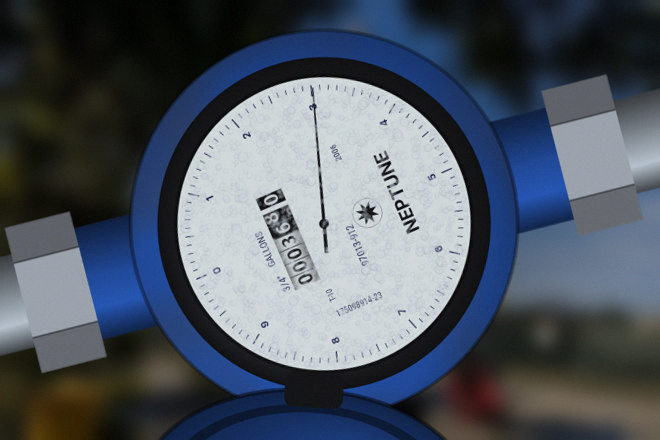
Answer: 3683.0 gal
